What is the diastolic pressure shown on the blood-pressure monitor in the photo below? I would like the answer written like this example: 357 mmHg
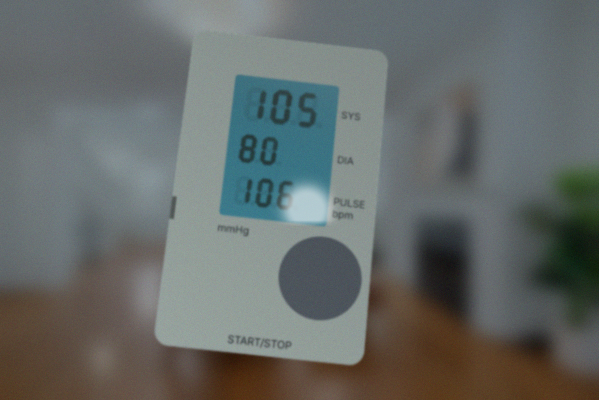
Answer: 80 mmHg
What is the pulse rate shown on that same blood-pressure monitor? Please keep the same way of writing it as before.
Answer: 106 bpm
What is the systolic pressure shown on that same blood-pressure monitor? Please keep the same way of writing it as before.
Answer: 105 mmHg
